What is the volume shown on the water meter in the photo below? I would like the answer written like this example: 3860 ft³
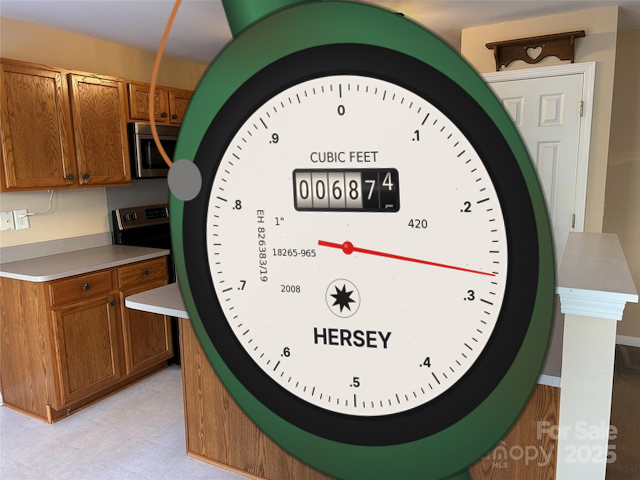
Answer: 6874.27 ft³
